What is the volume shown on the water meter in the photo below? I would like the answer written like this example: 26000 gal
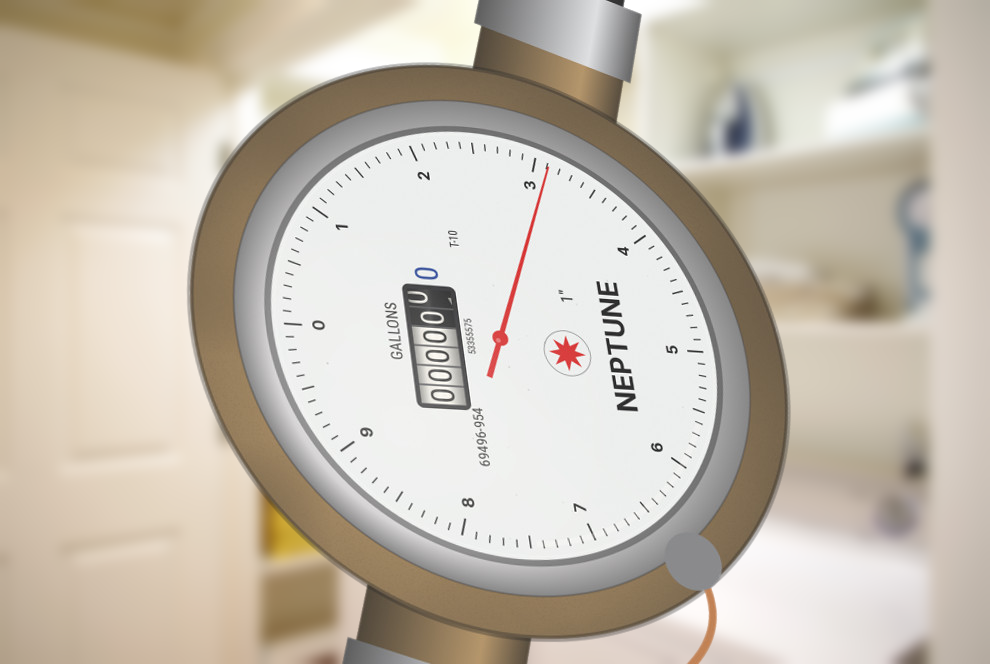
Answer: 3.1 gal
